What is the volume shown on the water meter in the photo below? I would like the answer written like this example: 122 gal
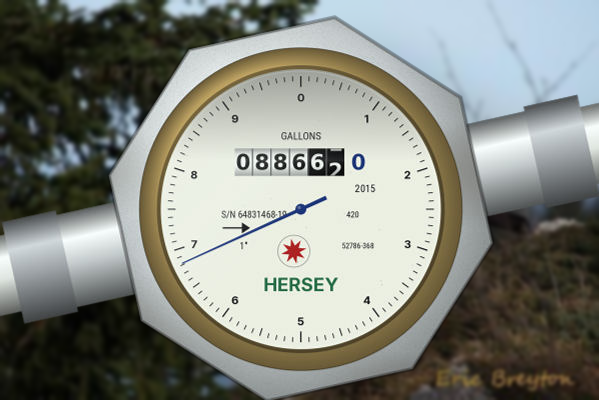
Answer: 886616.8 gal
